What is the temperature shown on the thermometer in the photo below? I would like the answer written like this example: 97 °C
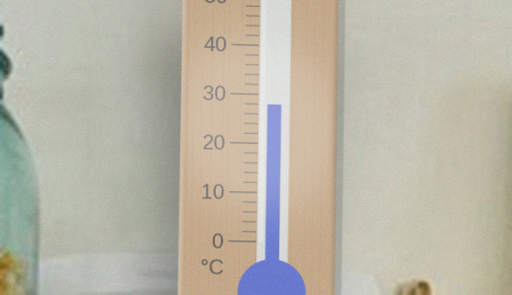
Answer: 28 °C
